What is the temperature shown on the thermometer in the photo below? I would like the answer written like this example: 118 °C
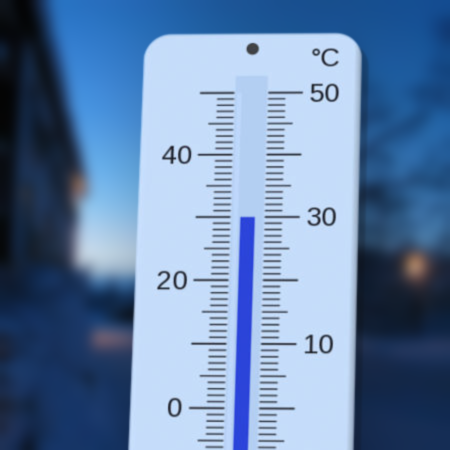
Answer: 30 °C
